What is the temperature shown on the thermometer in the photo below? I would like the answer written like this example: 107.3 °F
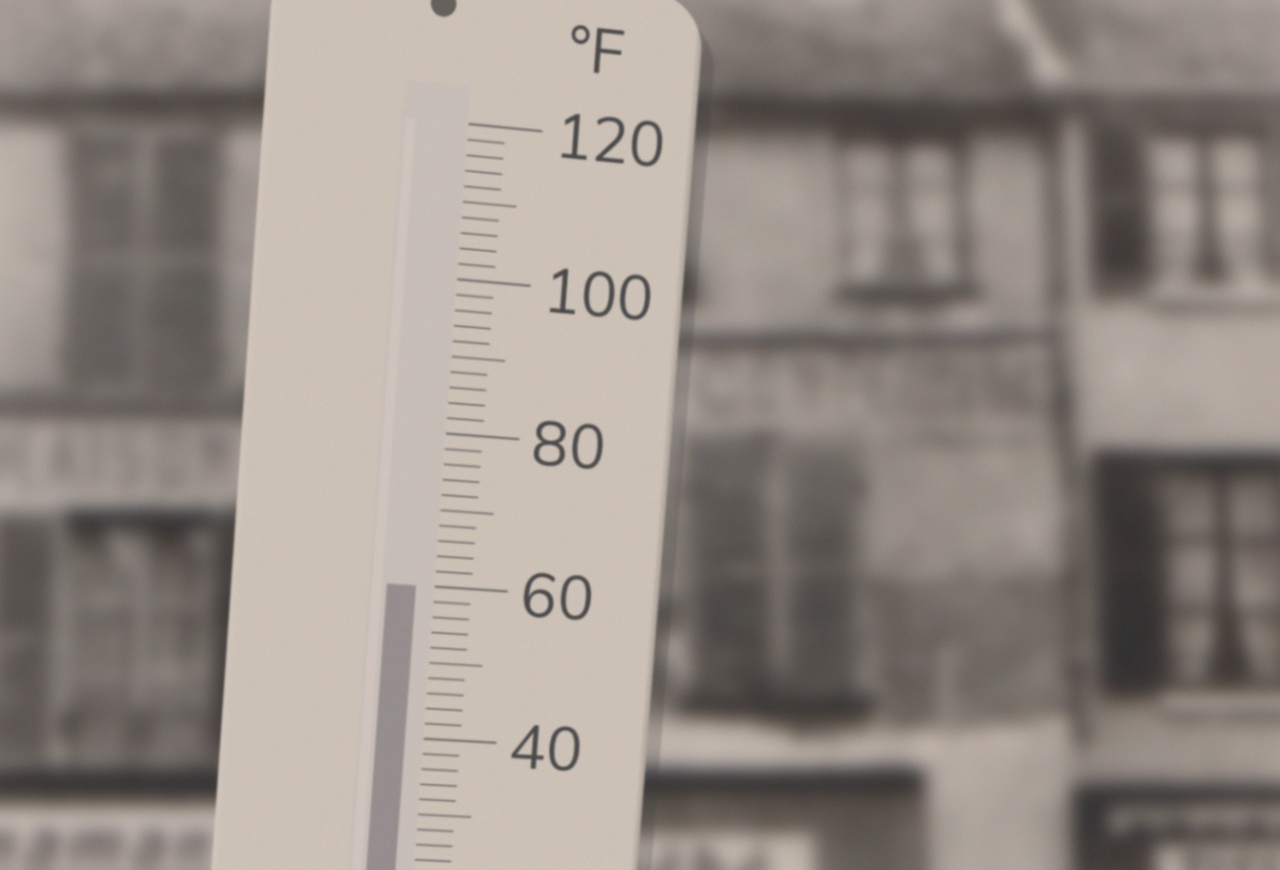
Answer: 60 °F
